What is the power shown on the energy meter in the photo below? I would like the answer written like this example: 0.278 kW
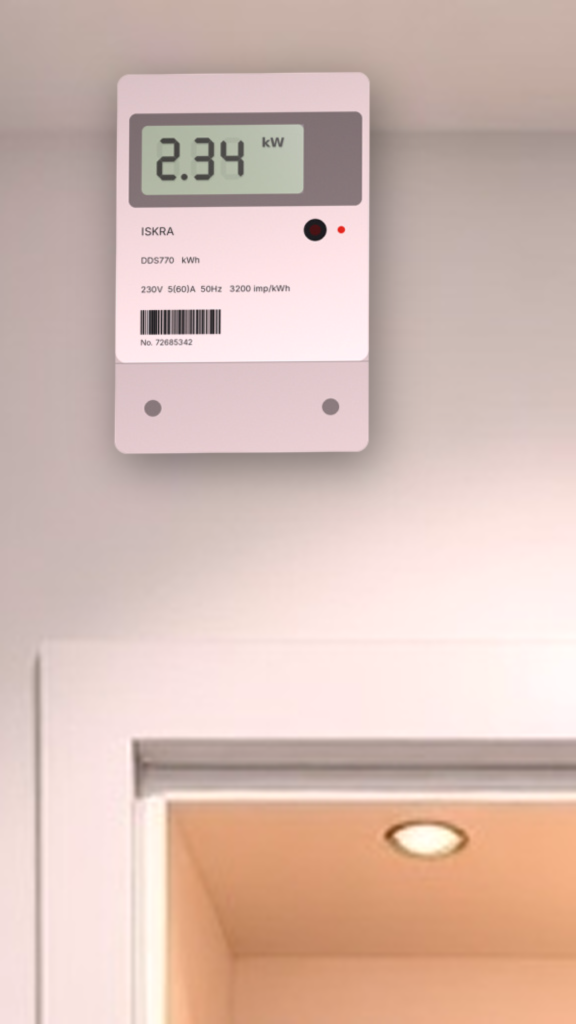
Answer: 2.34 kW
